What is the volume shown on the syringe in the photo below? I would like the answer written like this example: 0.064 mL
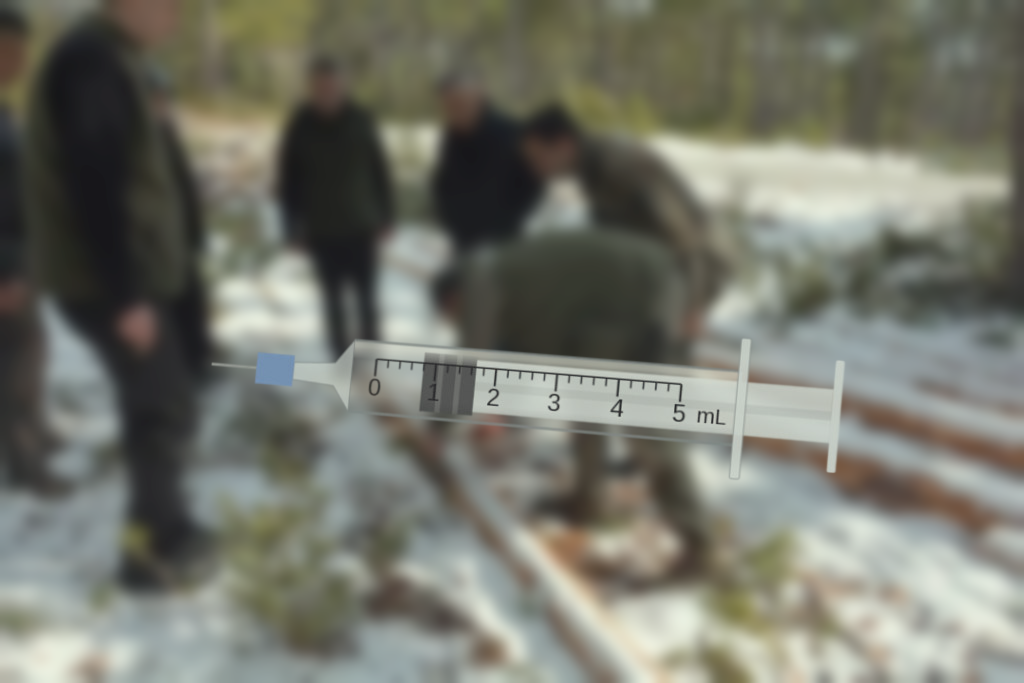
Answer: 0.8 mL
